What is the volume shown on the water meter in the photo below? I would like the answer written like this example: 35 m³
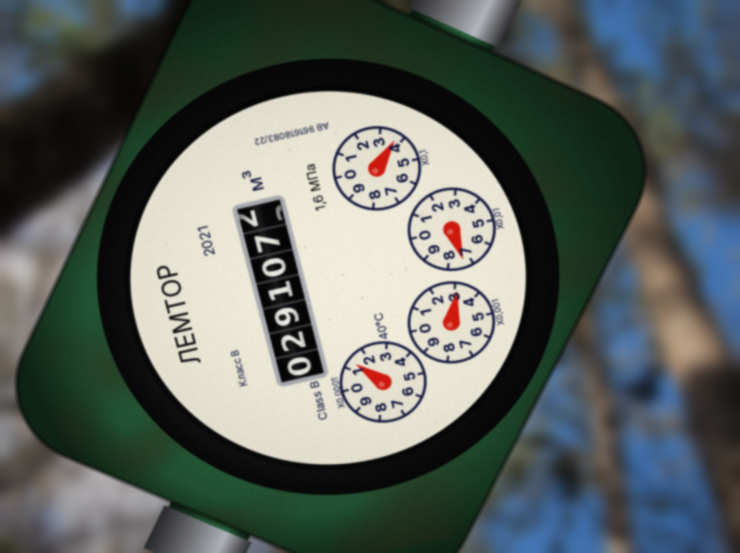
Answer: 291072.3731 m³
